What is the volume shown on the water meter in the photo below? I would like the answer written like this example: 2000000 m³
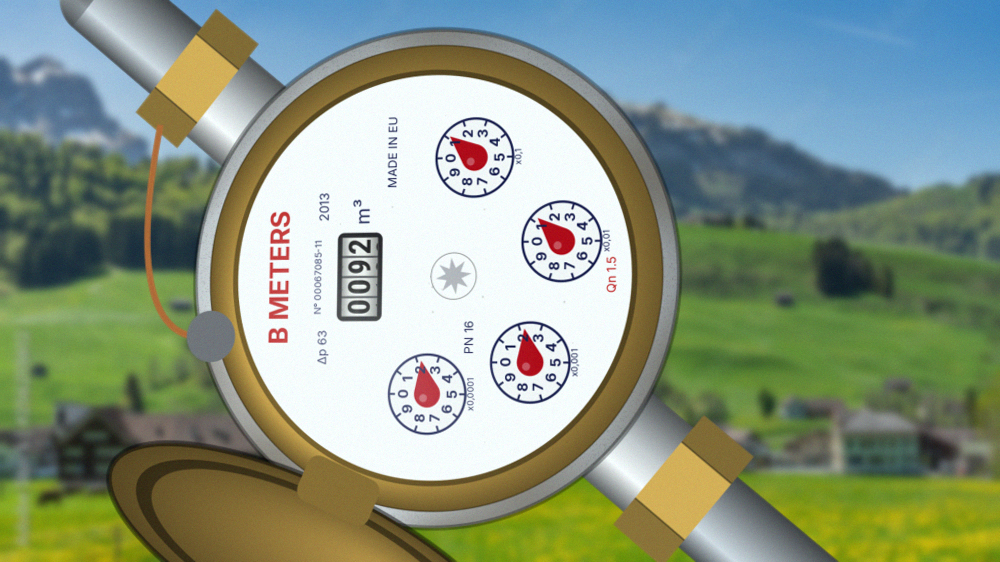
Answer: 92.1122 m³
